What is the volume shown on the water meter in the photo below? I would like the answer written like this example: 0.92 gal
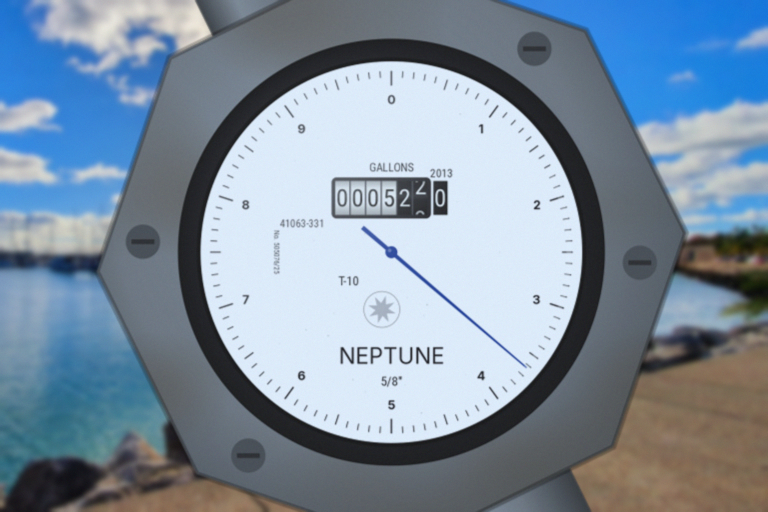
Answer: 5223.6 gal
